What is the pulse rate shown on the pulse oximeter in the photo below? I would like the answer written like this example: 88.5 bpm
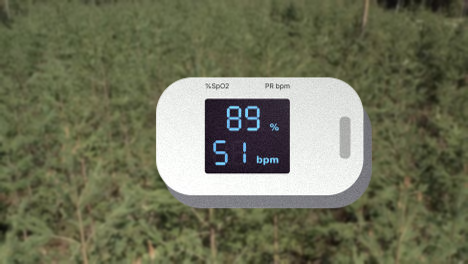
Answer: 51 bpm
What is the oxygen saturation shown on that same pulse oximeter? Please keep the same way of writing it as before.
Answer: 89 %
